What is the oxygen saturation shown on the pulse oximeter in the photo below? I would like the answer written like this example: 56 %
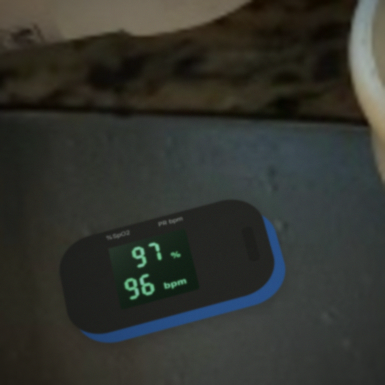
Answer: 97 %
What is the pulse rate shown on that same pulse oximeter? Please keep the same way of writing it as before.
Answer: 96 bpm
